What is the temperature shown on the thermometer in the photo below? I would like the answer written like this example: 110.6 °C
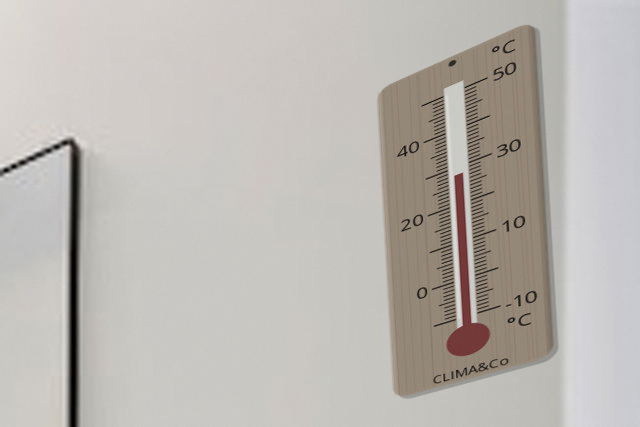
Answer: 28 °C
